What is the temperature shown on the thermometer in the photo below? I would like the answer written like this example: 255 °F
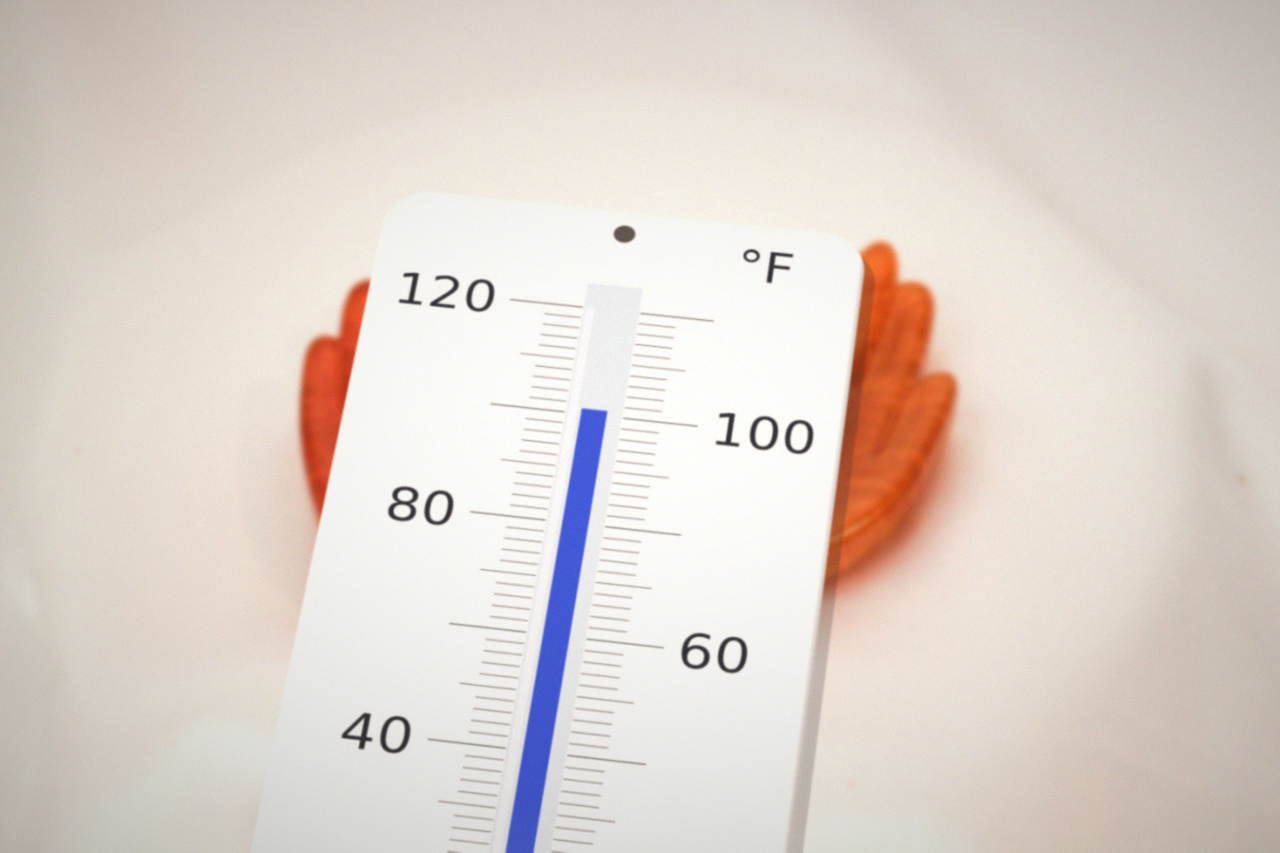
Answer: 101 °F
